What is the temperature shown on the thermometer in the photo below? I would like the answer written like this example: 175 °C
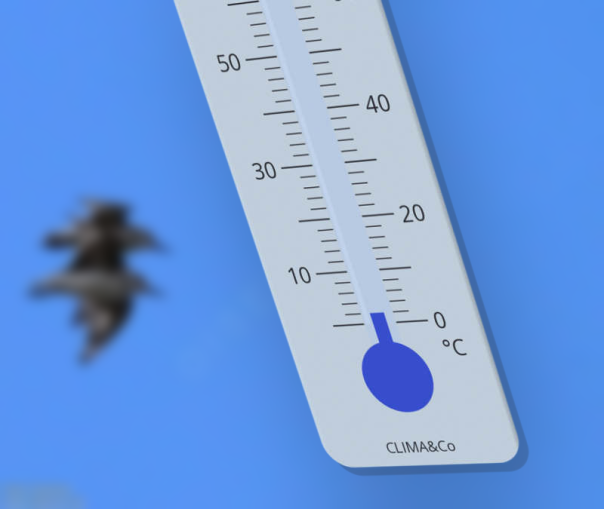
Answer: 2 °C
